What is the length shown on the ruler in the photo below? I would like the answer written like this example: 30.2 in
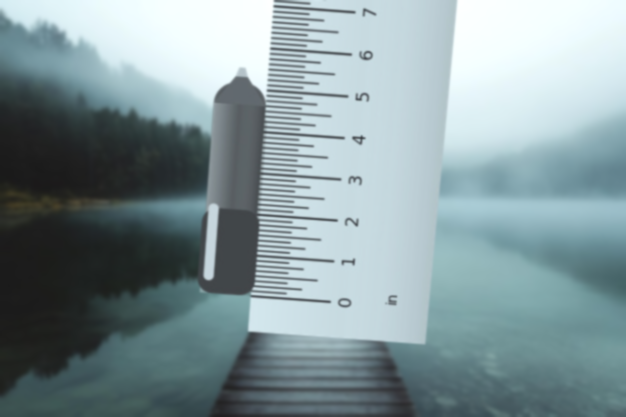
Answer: 5.5 in
